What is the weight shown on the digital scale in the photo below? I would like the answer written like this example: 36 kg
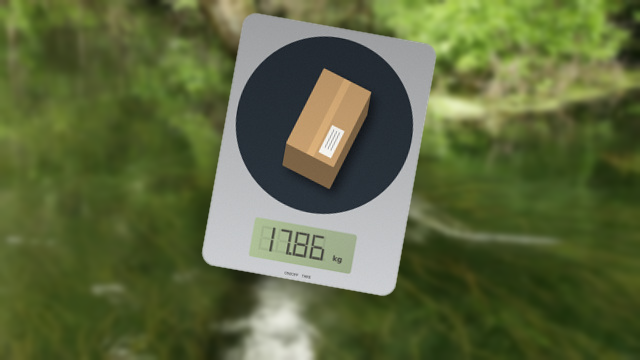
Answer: 17.86 kg
